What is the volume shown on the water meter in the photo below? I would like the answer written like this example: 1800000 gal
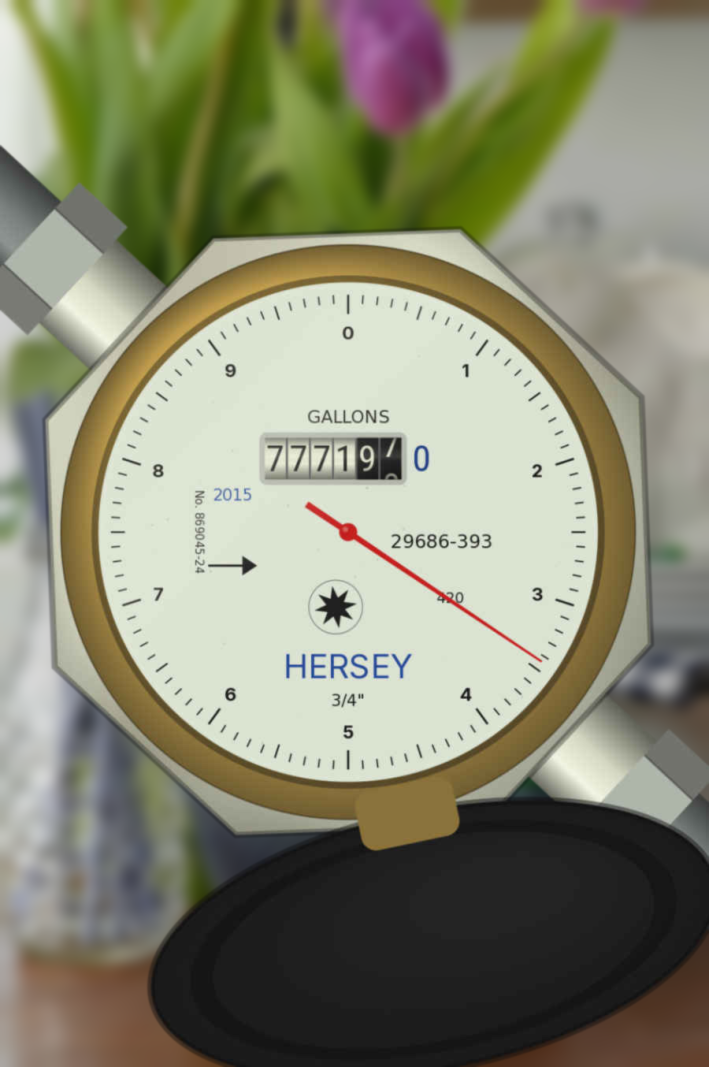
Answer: 7771973.4 gal
